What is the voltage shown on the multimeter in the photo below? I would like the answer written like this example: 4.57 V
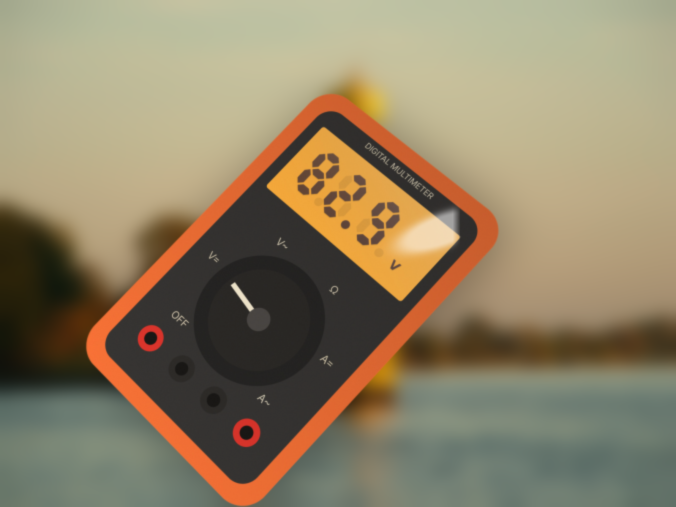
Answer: 82.9 V
